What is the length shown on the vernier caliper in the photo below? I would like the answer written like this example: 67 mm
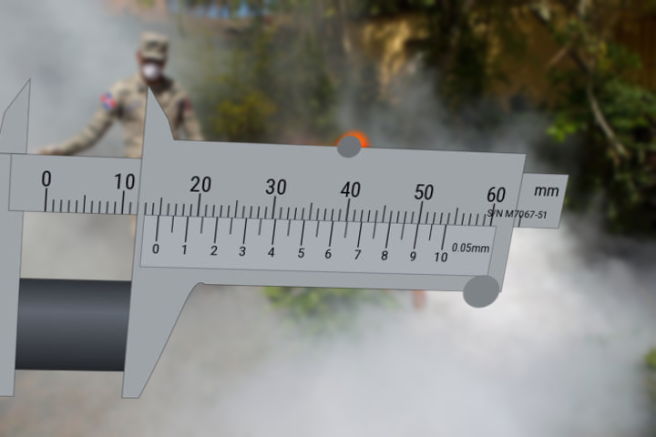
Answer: 14.8 mm
